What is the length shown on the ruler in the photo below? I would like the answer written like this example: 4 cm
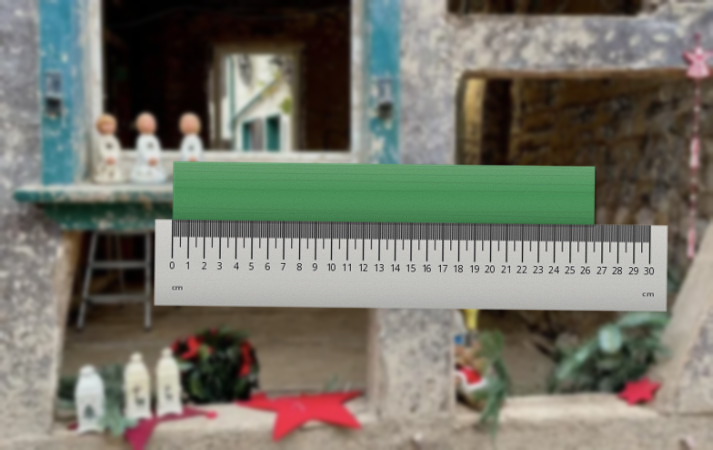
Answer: 26.5 cm
